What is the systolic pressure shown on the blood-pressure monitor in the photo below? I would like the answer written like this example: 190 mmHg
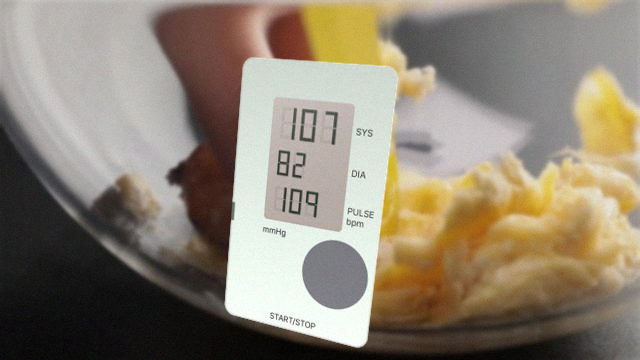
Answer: 107 mmHg
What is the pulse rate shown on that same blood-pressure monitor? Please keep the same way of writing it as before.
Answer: 109 bpm
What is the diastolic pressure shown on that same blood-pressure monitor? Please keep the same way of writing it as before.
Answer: 82 mmHg
